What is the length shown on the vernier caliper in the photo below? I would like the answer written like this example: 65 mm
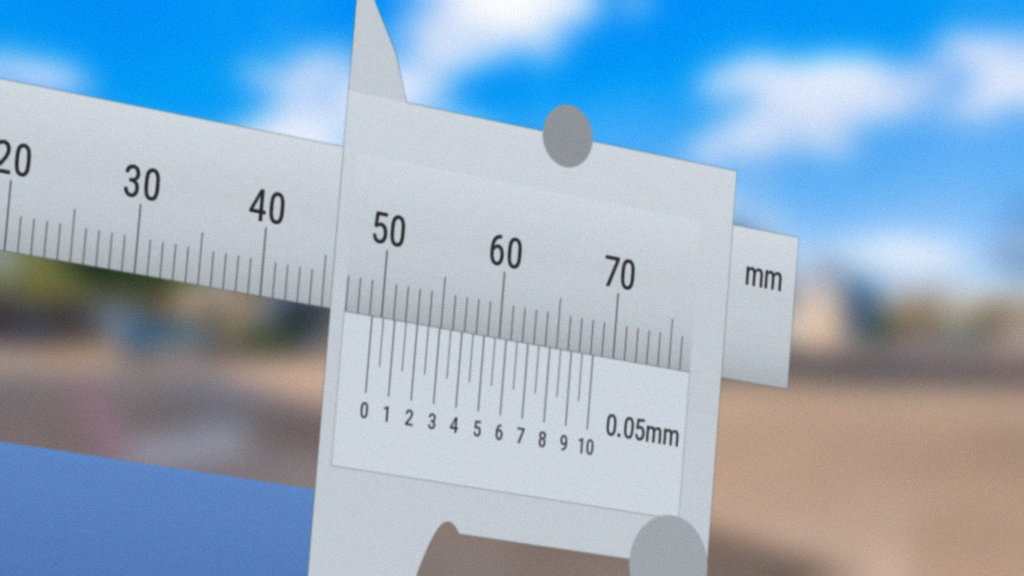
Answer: 49.2 mm
